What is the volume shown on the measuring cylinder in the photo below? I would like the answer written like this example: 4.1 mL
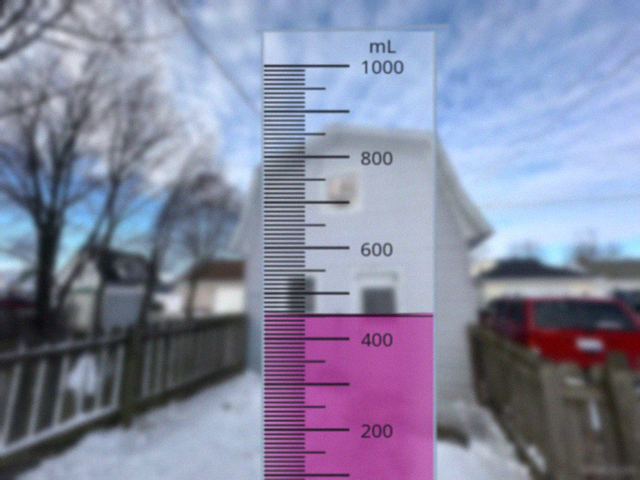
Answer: 450 mL
